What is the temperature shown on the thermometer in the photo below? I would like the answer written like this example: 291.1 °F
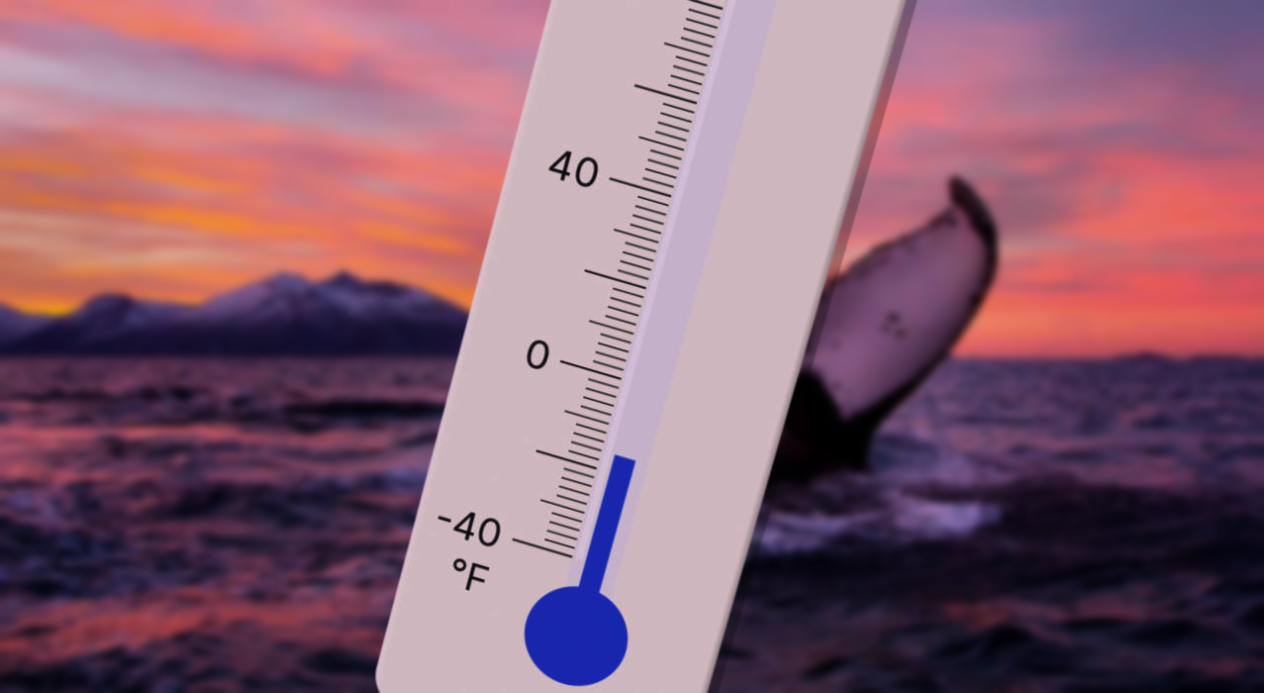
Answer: -16 °F
